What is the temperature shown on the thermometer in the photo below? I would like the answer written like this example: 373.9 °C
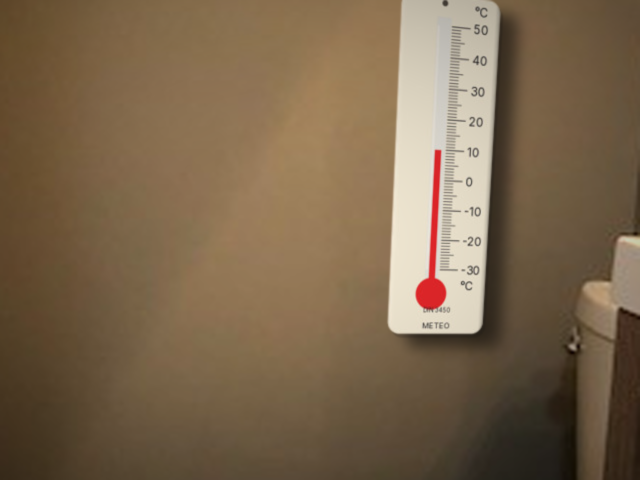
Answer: 10 °C
